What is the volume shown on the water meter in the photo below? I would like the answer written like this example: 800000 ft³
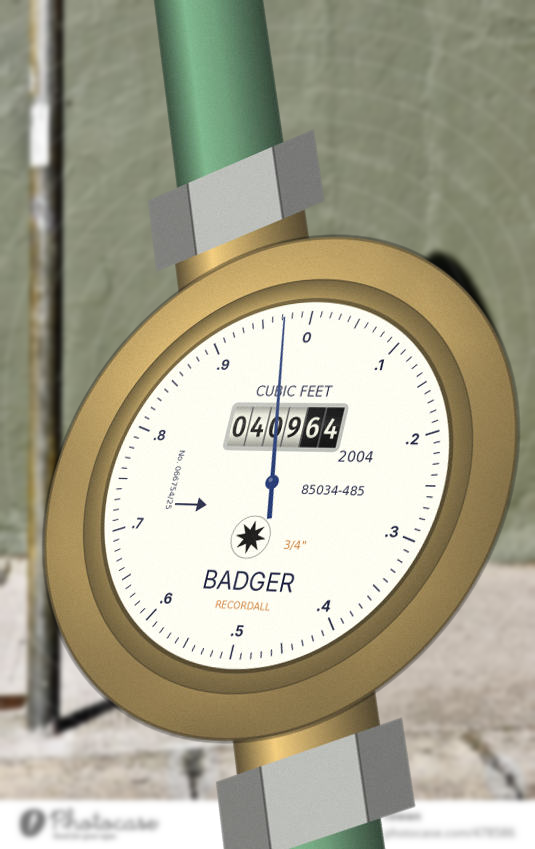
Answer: 40963.97 ft³
